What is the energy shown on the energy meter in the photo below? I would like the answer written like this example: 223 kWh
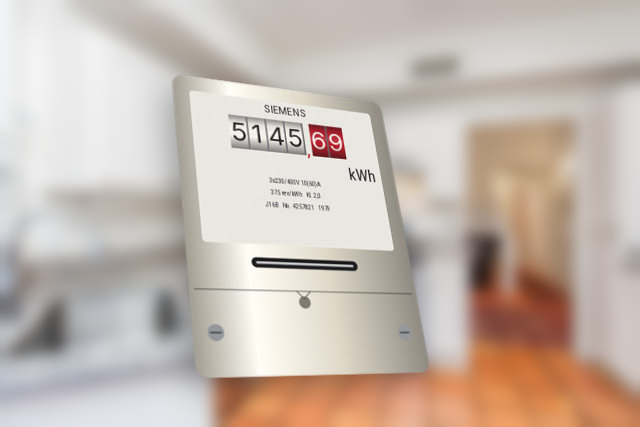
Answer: 5145.69 kWh
